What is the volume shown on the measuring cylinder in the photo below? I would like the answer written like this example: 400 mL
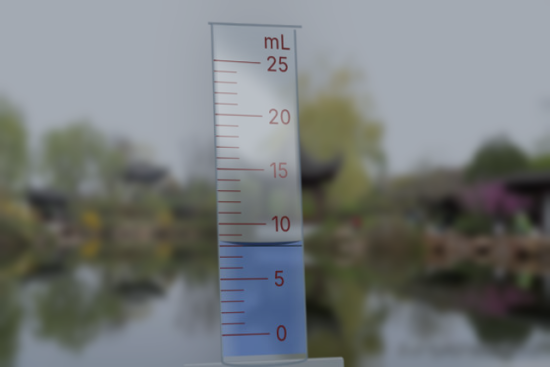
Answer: 8 mL
